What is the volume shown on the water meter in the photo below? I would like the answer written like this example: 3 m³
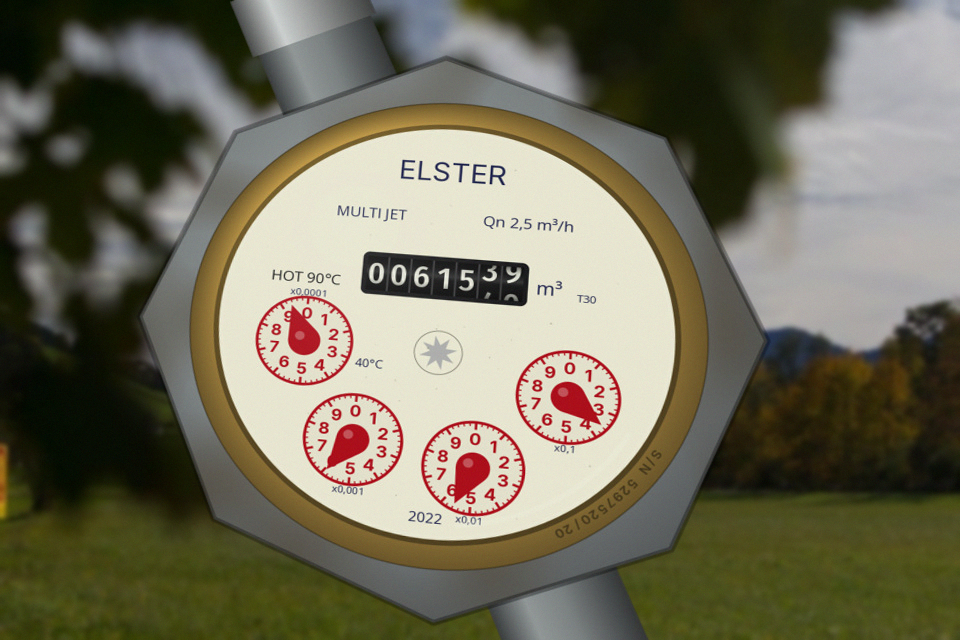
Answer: 61539.3559 m³
